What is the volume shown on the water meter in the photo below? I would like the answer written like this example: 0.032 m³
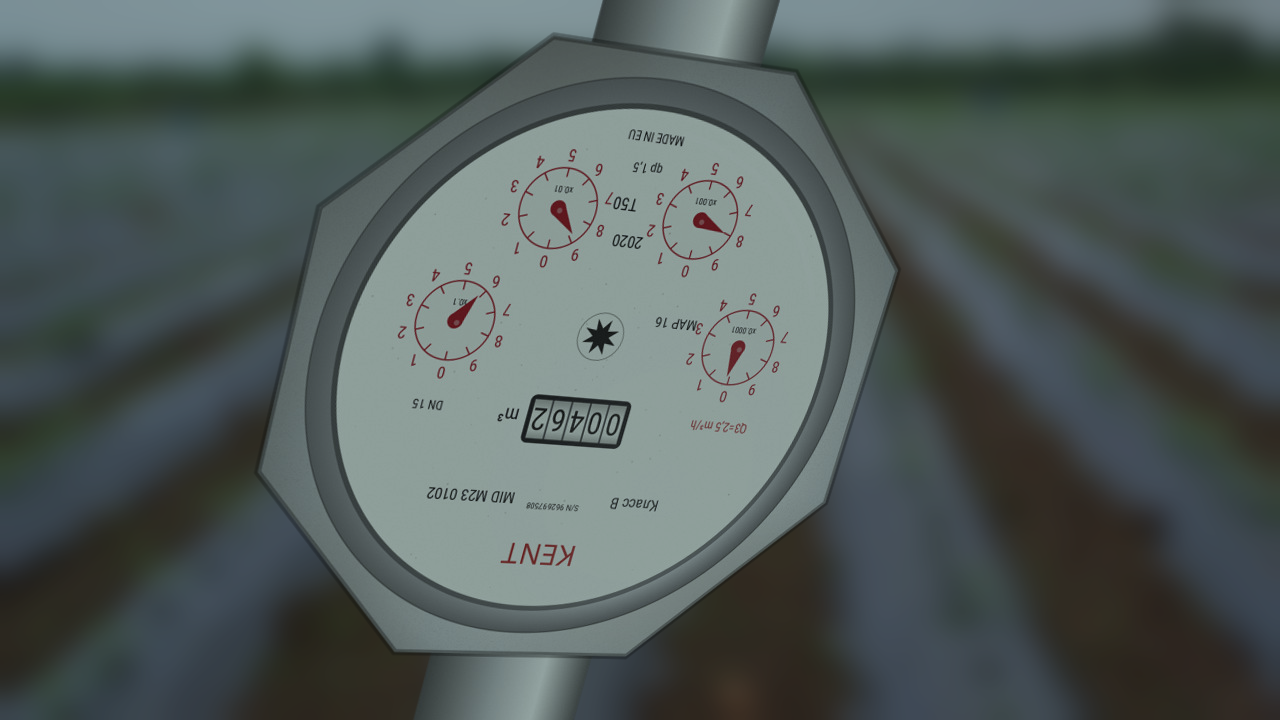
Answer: 462.5880 m³
